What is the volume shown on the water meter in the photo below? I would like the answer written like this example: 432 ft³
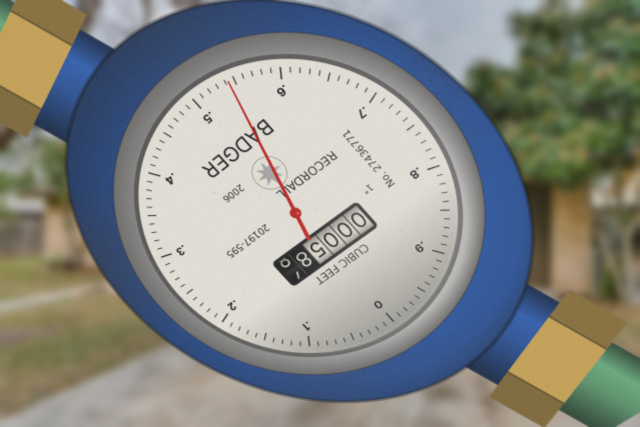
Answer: 587.54 ft³
